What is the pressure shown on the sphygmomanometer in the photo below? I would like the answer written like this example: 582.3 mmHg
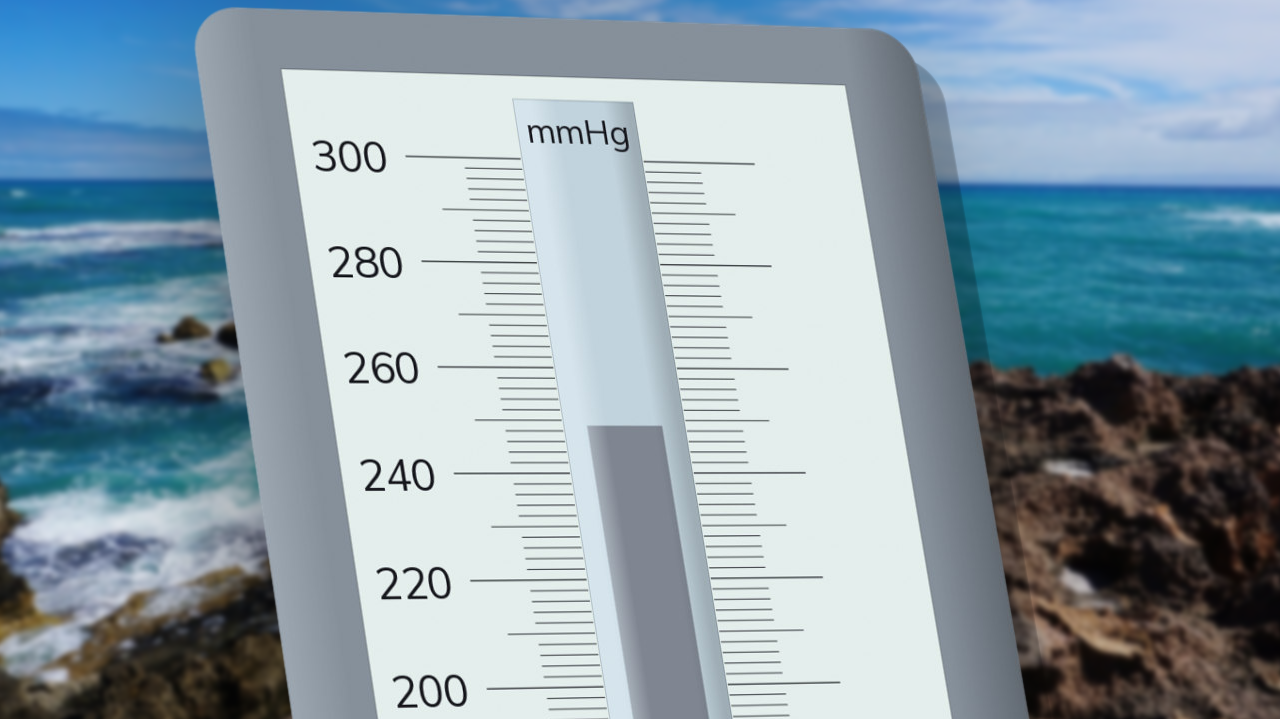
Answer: 249 mmHg
